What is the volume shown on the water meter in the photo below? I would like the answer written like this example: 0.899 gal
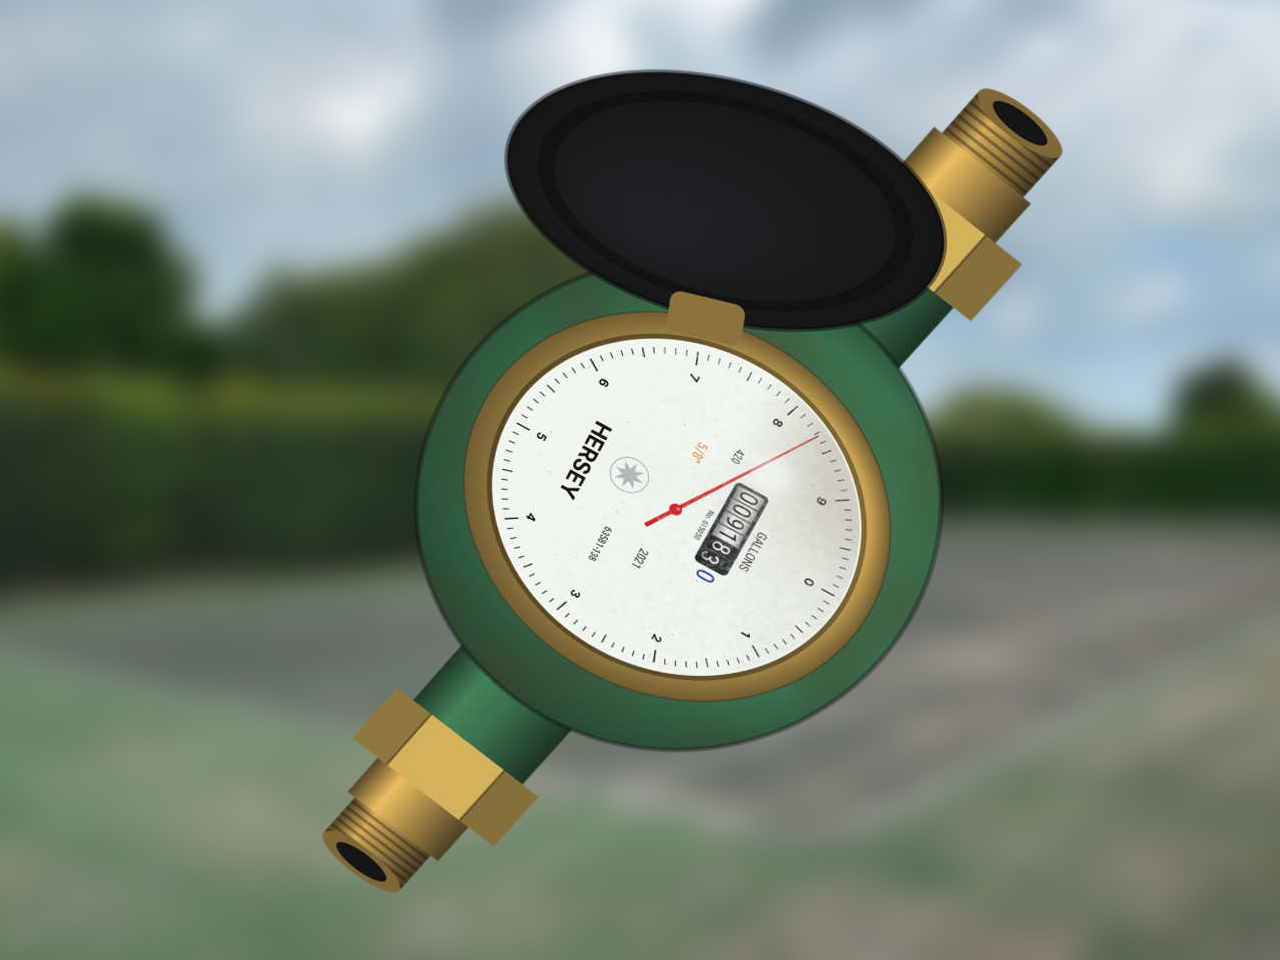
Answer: 91828.3 gal
